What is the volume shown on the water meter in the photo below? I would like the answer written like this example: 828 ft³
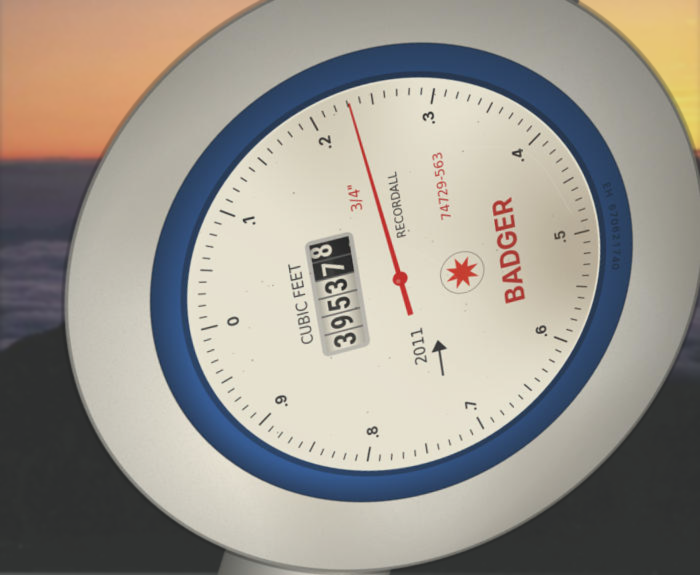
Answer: 395378.23 ft³
